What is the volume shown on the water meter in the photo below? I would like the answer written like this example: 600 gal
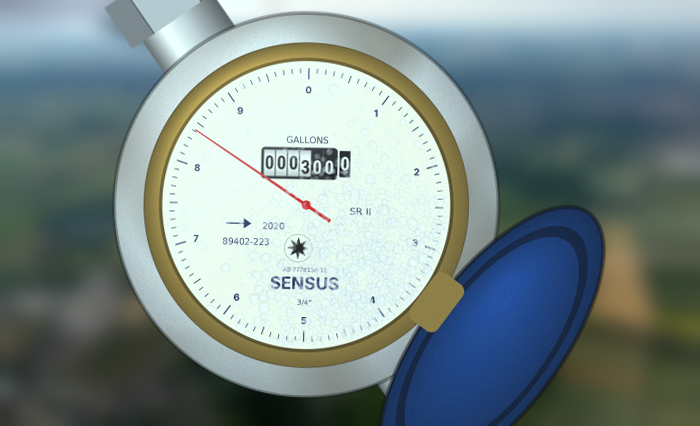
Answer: 2998.4 gal
